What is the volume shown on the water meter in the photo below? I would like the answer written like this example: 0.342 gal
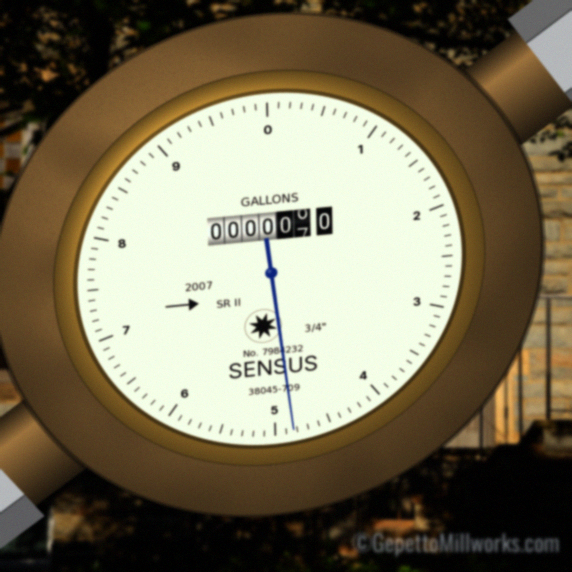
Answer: 64.8 gal
